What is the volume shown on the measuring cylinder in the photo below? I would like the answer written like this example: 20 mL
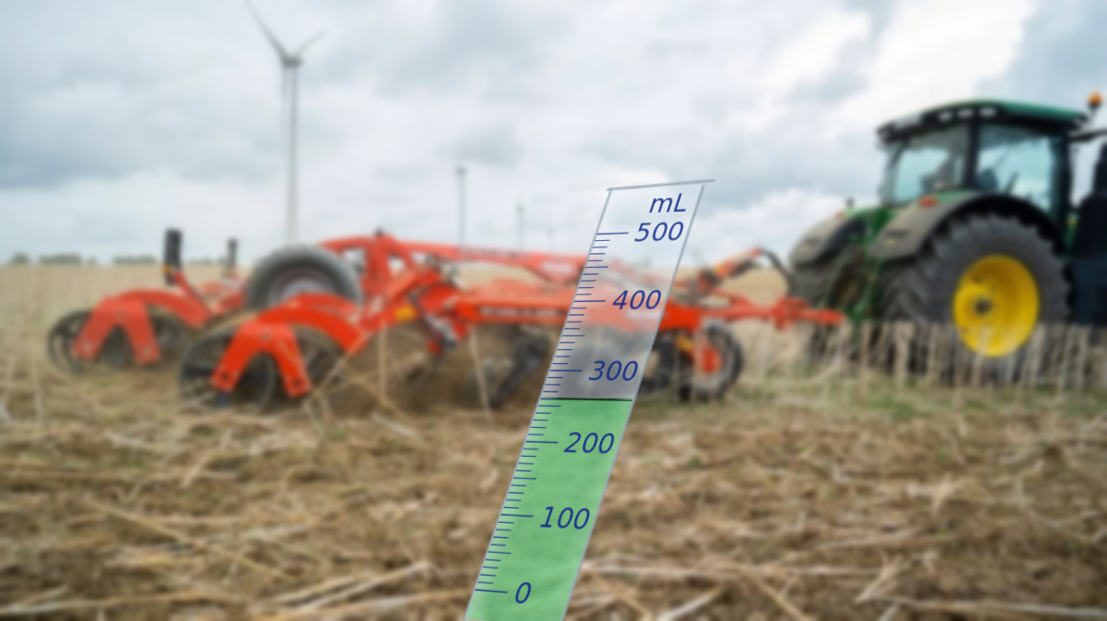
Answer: 260 mL
